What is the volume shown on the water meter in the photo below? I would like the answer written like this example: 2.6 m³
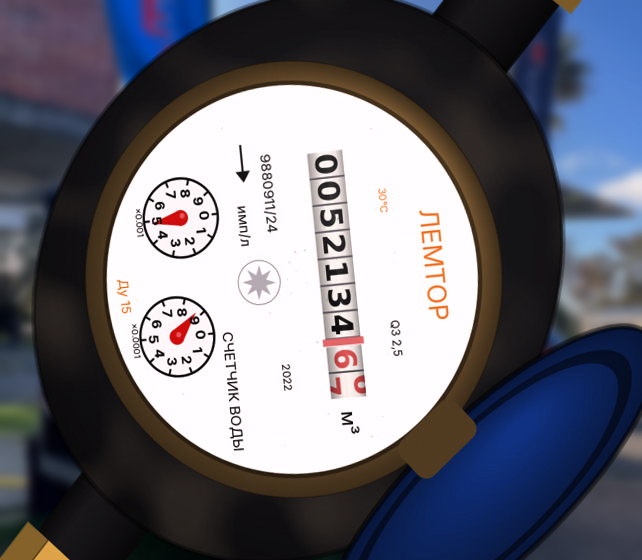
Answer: 52134.6648 m³
